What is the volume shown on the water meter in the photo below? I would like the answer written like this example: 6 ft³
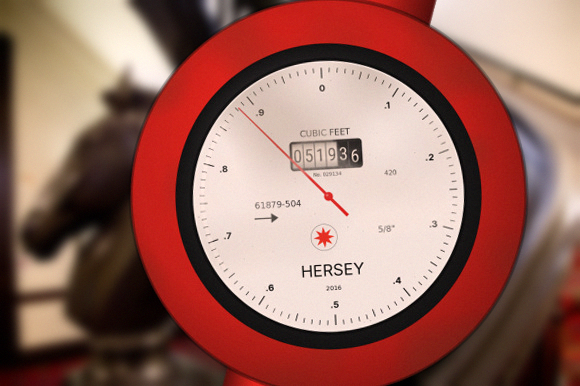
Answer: 51935.88 ft³
